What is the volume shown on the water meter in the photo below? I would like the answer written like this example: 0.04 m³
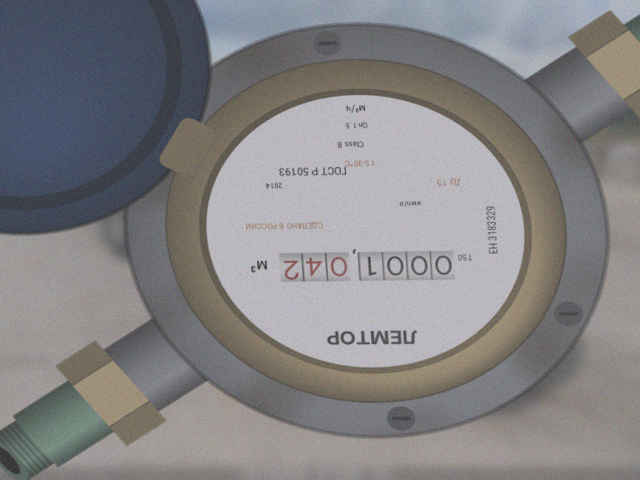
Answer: 1.042 m³
